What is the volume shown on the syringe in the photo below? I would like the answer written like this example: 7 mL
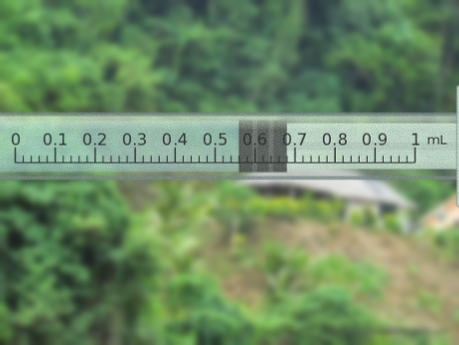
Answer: 0.56 mL
